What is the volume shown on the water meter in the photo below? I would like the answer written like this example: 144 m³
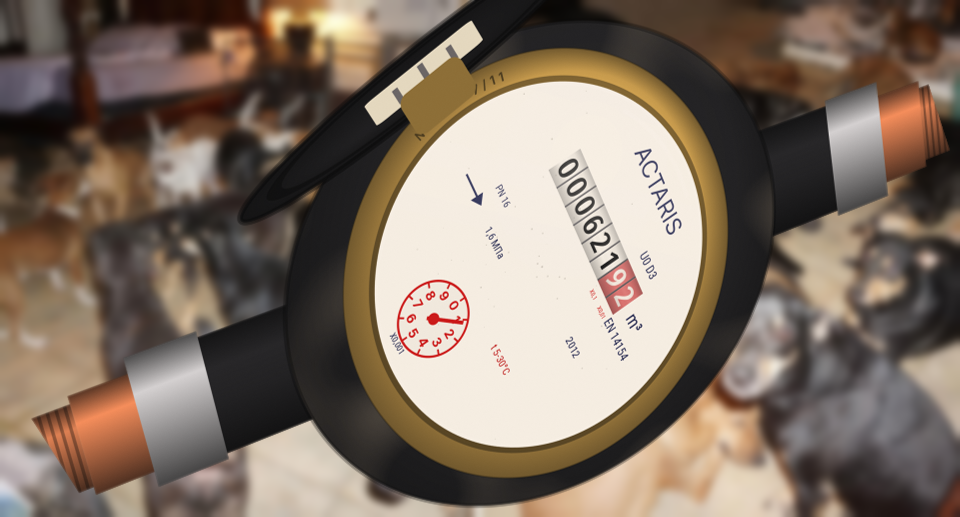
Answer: 621.921 m³
